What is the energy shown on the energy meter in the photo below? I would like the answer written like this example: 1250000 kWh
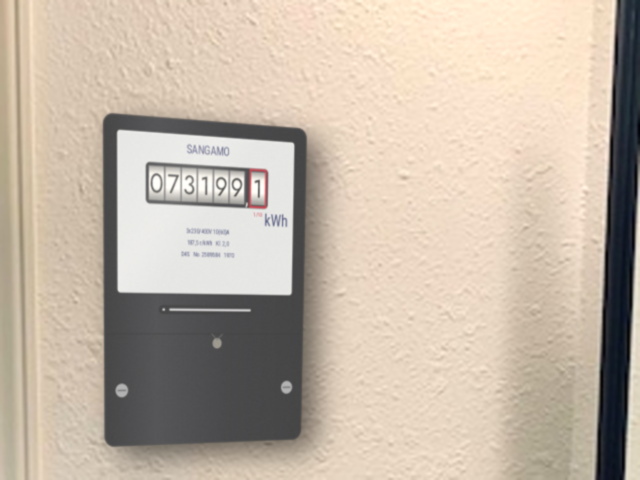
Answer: 73199.1 kWh
